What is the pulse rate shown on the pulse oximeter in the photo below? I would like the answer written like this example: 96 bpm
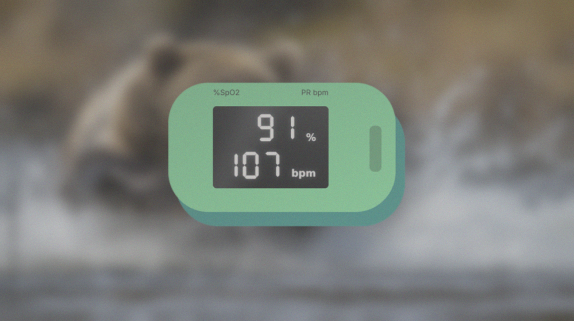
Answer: 107 bpm
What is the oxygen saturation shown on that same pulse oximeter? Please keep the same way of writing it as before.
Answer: 91 %
